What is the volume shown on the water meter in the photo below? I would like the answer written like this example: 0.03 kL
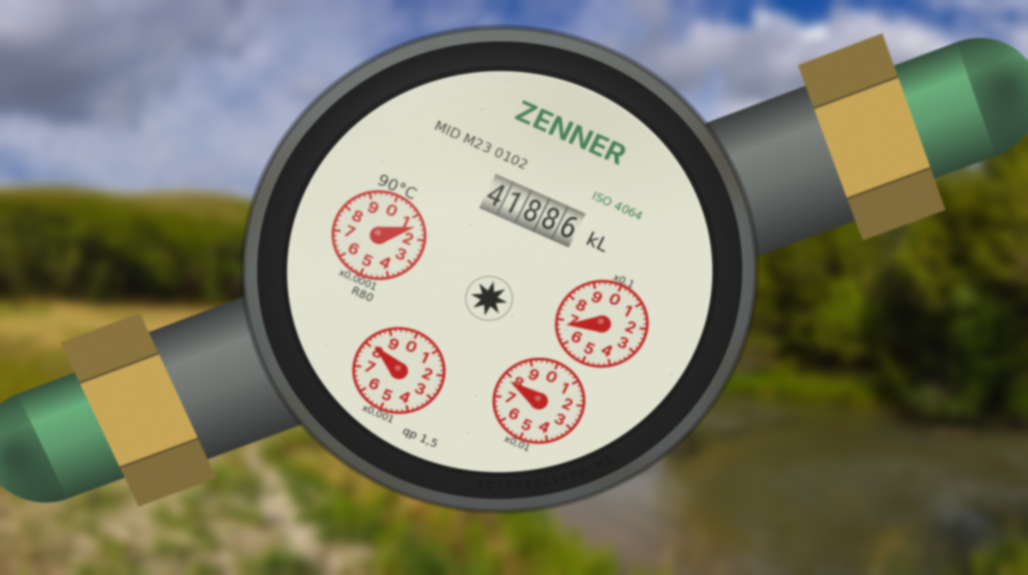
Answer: 41886.6781 kL
